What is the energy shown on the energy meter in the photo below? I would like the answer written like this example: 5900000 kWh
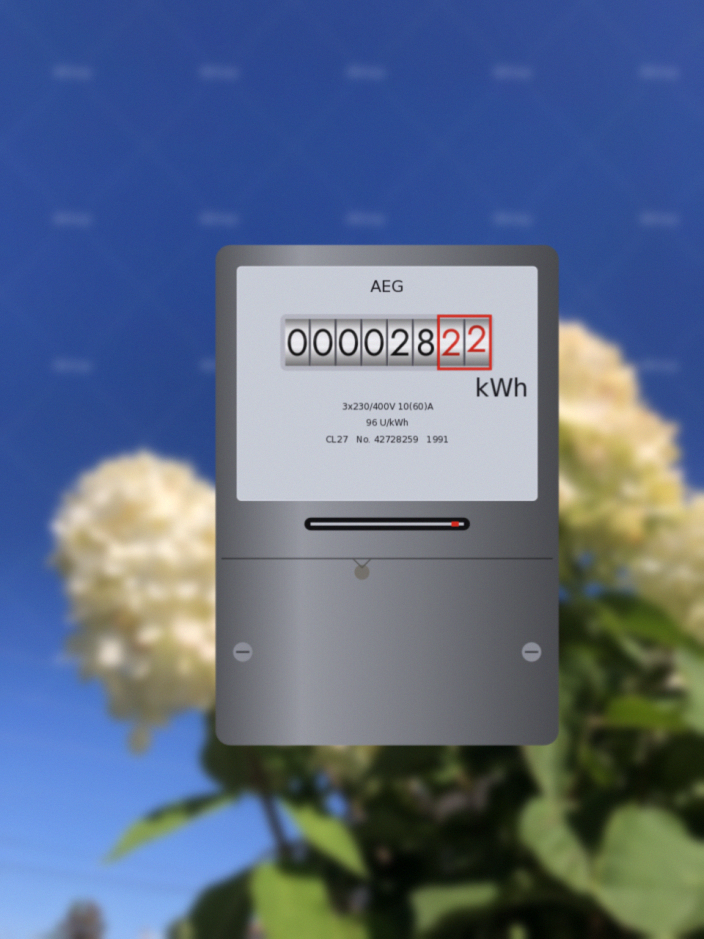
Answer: 28.22 kWh
